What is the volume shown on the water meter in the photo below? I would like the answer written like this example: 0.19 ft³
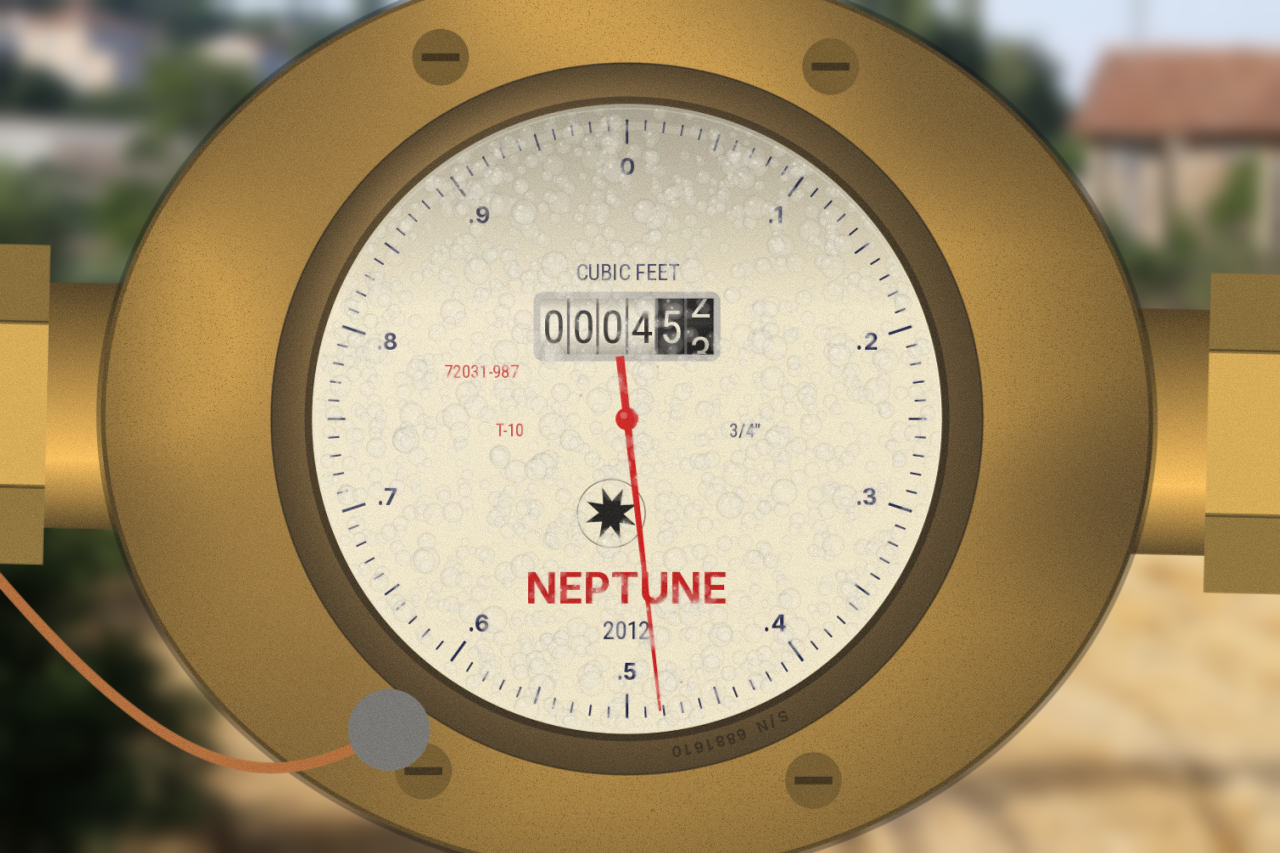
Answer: 452.48 ft³
